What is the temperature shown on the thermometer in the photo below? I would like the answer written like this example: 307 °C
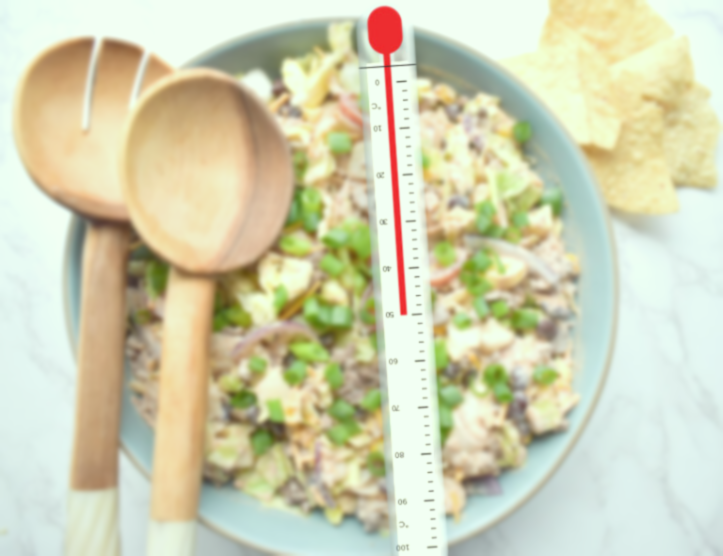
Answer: 50 °C
